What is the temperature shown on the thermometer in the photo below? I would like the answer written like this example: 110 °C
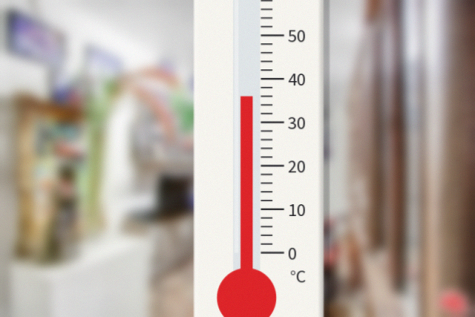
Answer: 36 °C
